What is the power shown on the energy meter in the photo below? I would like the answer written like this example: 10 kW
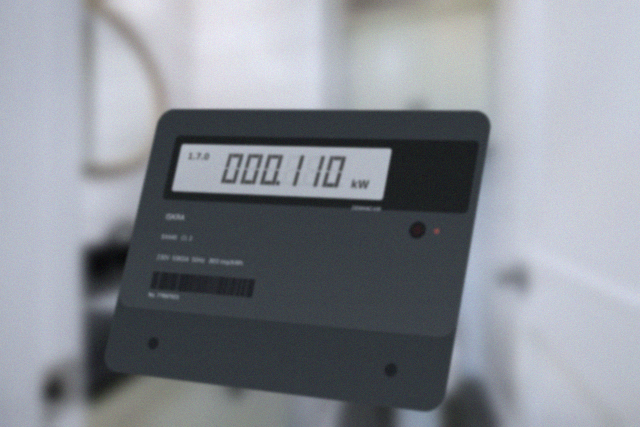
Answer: 0.110 kW
